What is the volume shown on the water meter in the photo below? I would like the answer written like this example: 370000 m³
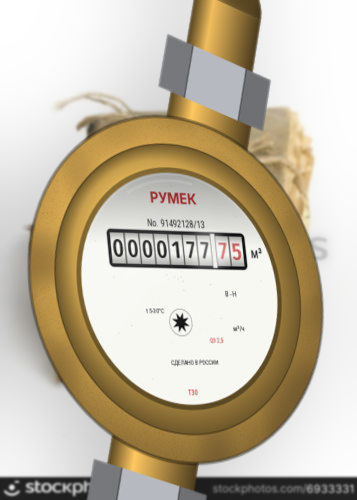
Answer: 177.75 m³
